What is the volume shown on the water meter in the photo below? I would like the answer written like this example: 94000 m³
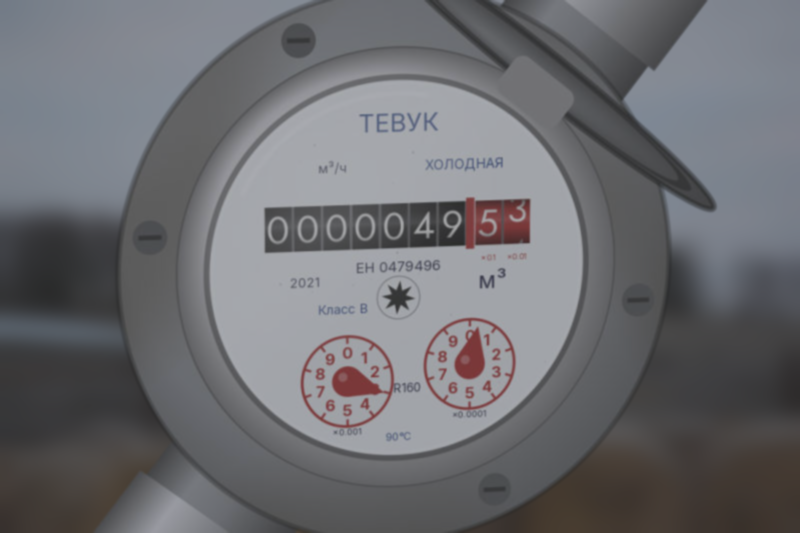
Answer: 49.5330 m³
